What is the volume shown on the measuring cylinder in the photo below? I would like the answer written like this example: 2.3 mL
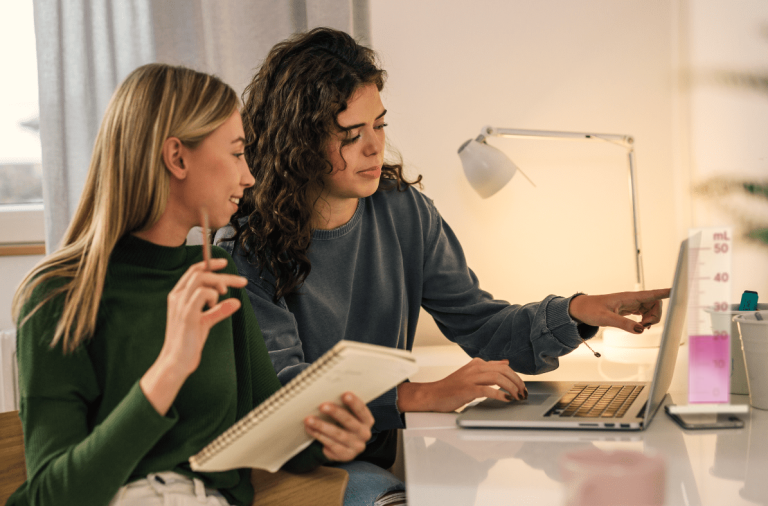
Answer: 20 mL
